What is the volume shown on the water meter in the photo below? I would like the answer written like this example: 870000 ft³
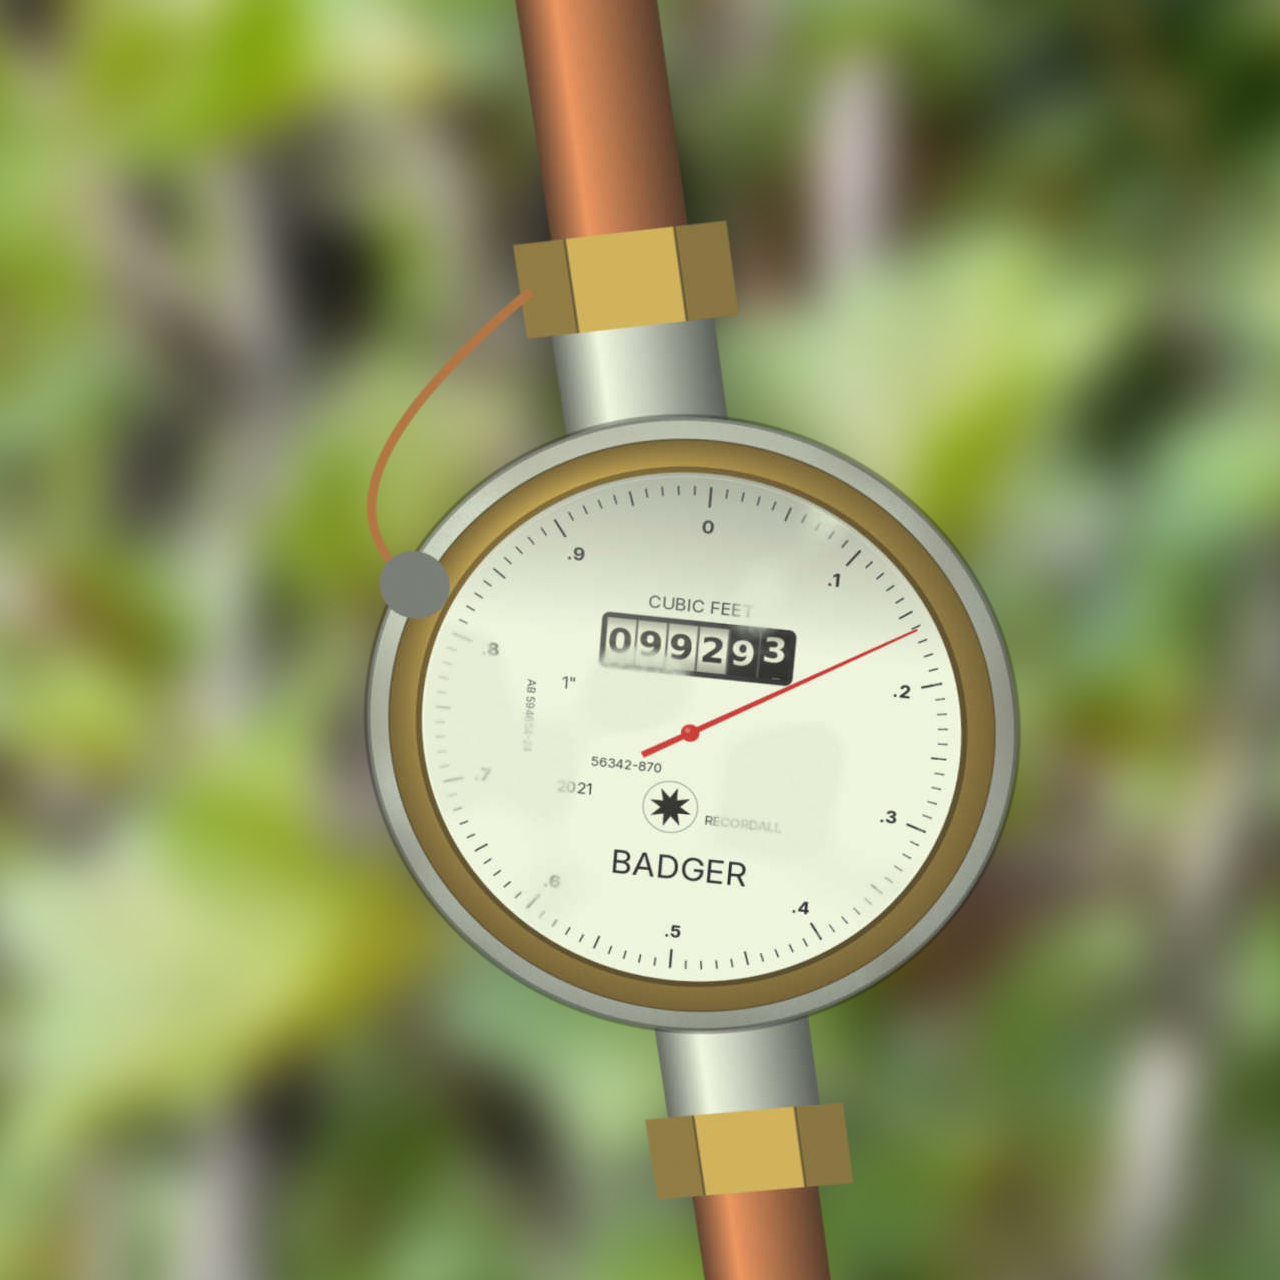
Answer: 99293.16 ft³
